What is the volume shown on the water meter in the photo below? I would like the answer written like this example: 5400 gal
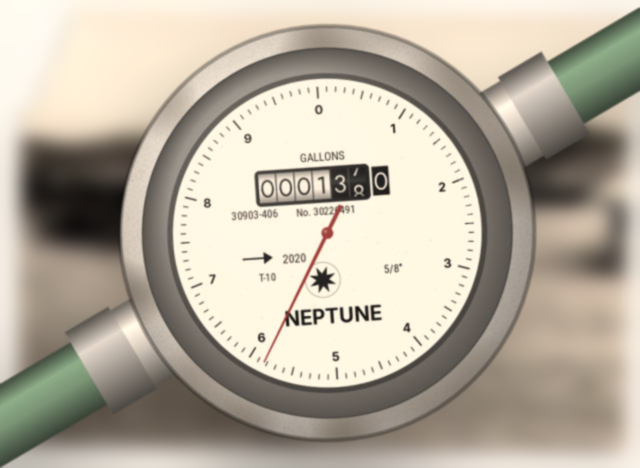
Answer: 1375.8 gal
